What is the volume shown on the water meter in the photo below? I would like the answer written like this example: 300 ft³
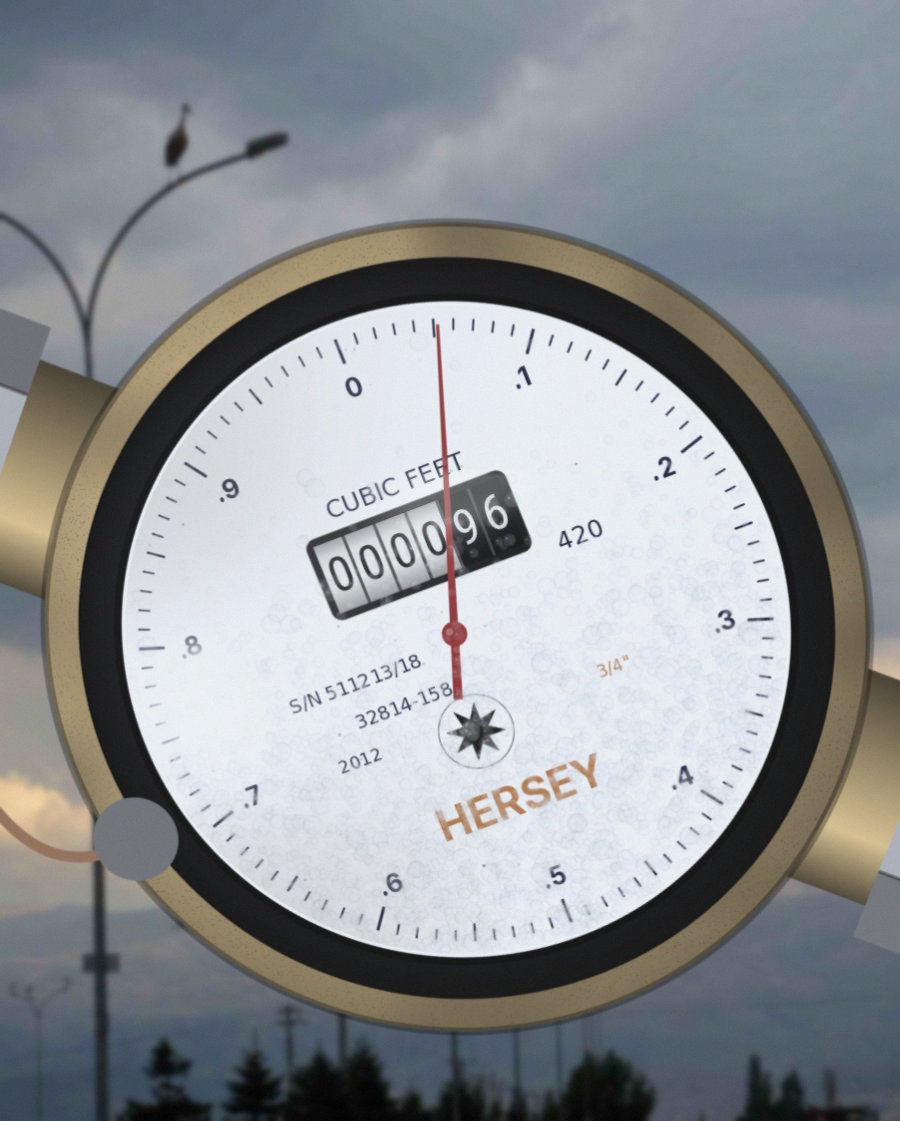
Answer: 96.05 ft³
